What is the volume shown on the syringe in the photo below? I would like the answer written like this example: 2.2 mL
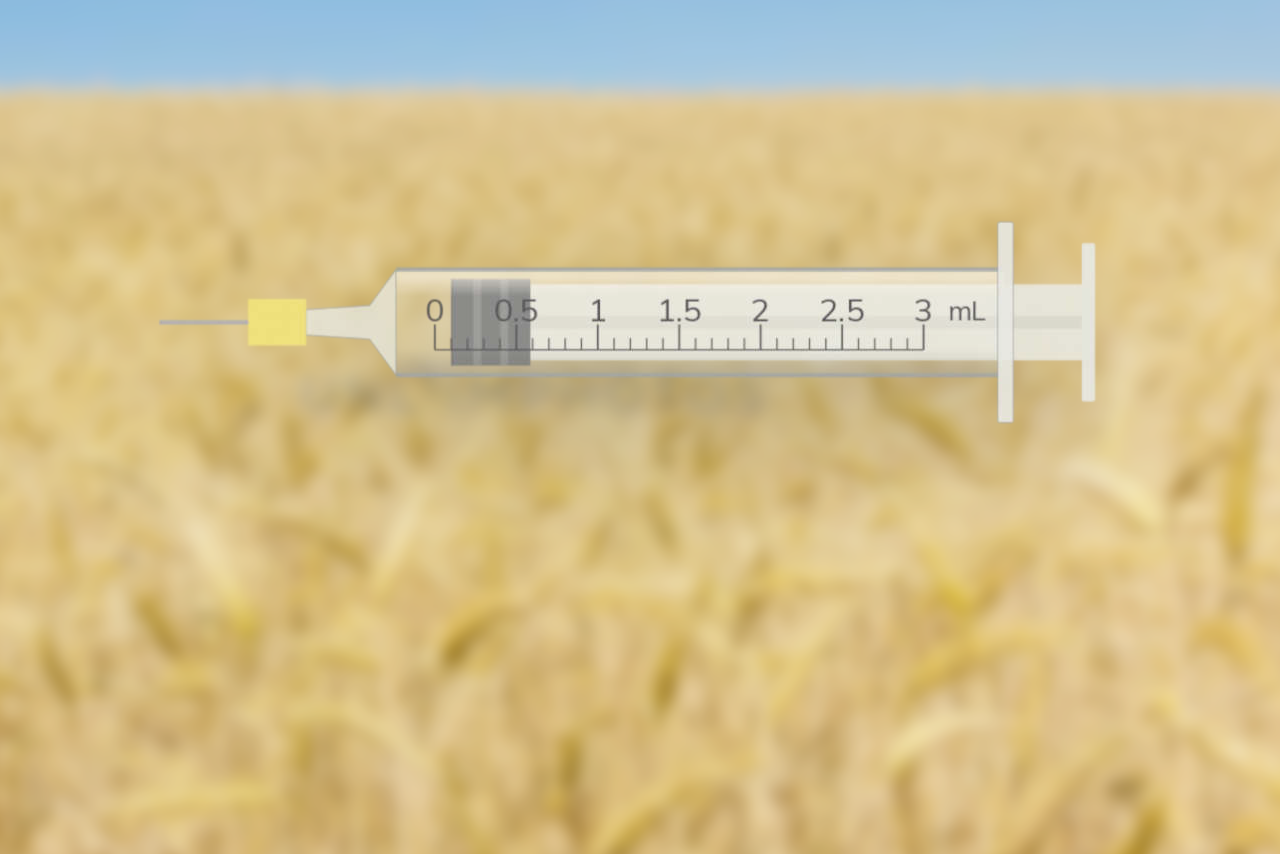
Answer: 0.1 mL
